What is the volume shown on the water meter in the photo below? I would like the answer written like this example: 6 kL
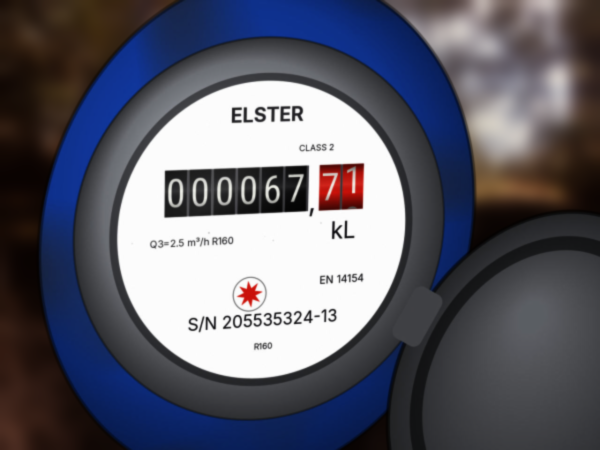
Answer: 67.71 kL
